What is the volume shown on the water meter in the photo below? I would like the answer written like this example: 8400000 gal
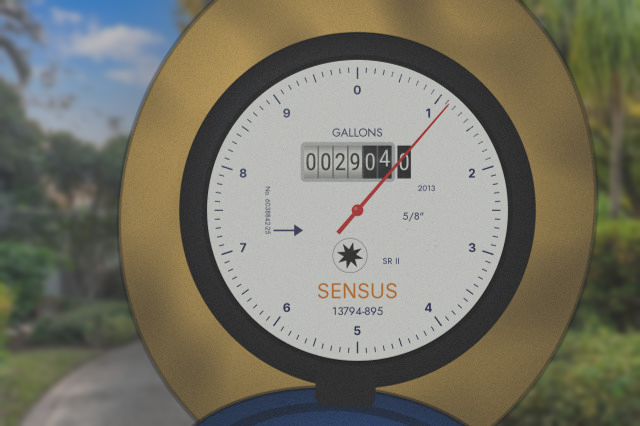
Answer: 29041.1 gal
